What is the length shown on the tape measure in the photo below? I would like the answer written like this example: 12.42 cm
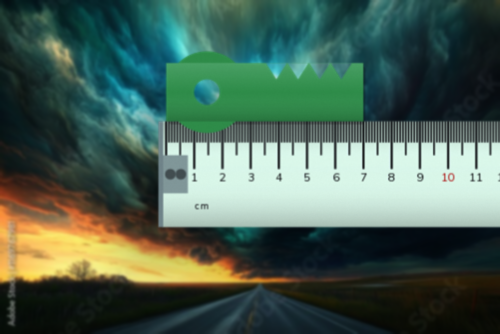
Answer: 7 cm
